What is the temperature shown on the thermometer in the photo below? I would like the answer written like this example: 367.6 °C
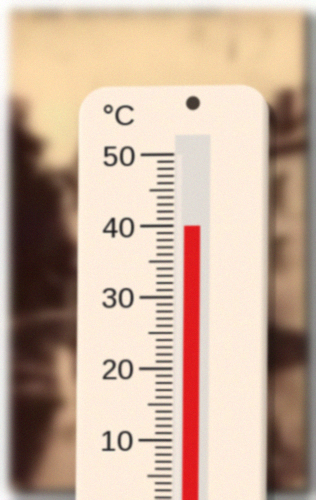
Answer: 40 °C
